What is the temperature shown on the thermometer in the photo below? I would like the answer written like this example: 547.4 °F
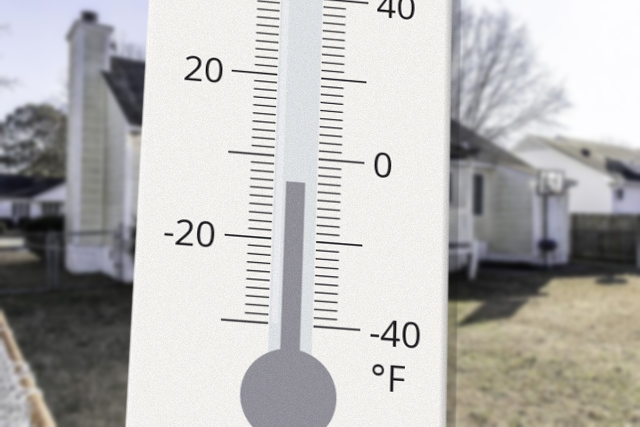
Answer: -6 °F
